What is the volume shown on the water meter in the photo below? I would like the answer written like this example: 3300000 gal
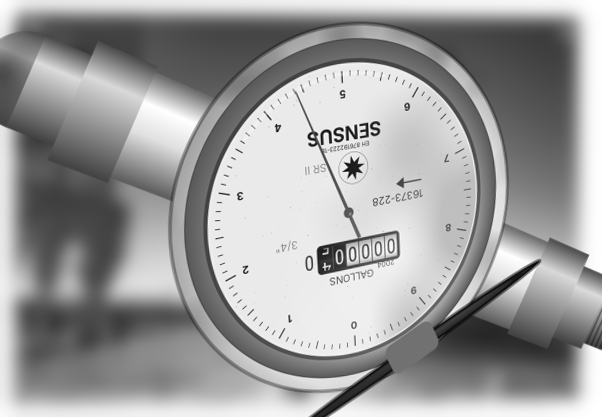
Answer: 44.4 gal
